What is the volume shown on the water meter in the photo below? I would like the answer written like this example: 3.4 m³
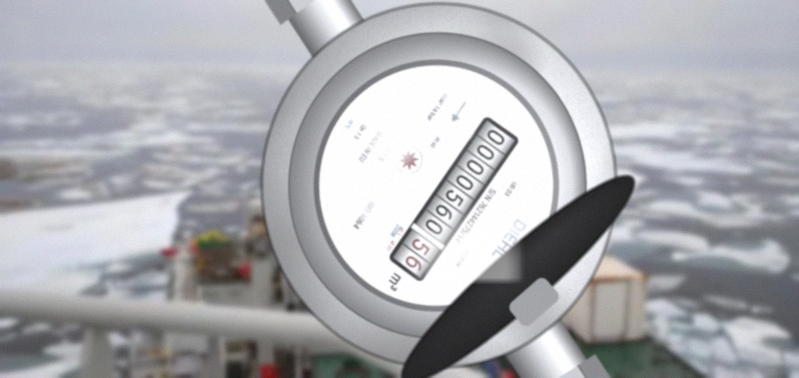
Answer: 560.56 m³
